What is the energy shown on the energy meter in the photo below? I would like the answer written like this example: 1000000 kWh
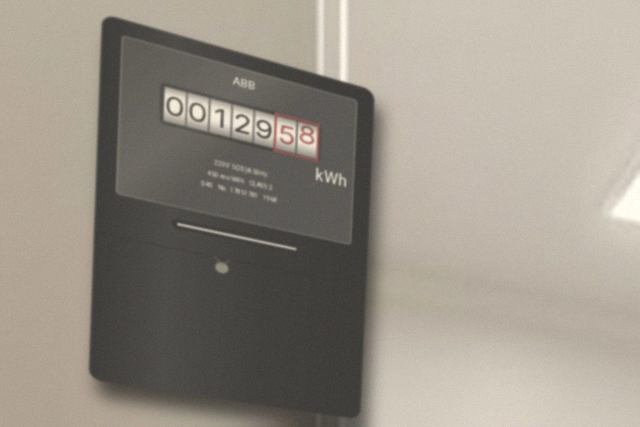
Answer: 129.58 kWh
